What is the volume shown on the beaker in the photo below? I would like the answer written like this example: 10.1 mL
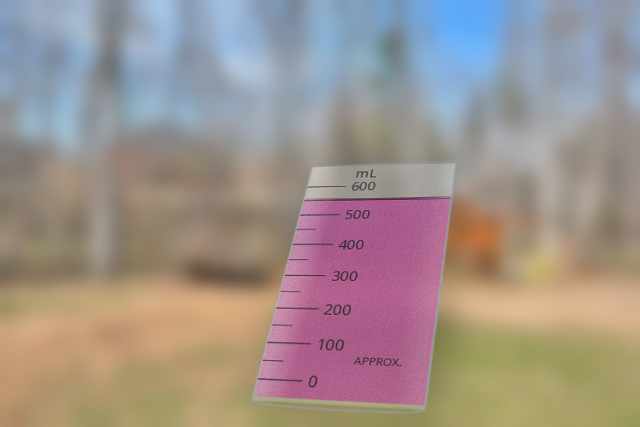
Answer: 550 mL
